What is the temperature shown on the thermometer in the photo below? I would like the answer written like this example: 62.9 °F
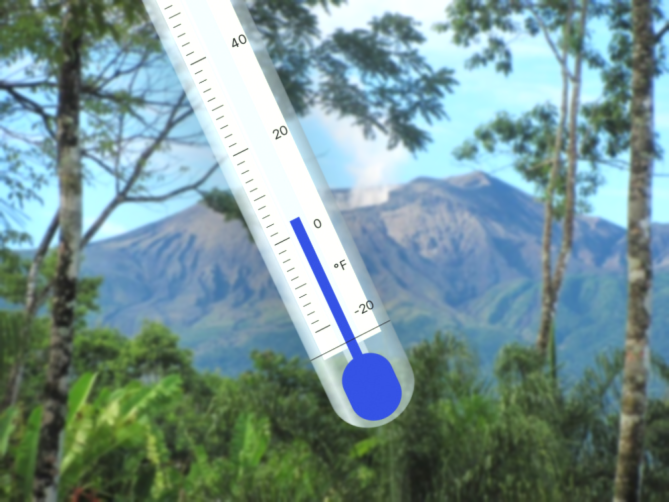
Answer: 3 °F
